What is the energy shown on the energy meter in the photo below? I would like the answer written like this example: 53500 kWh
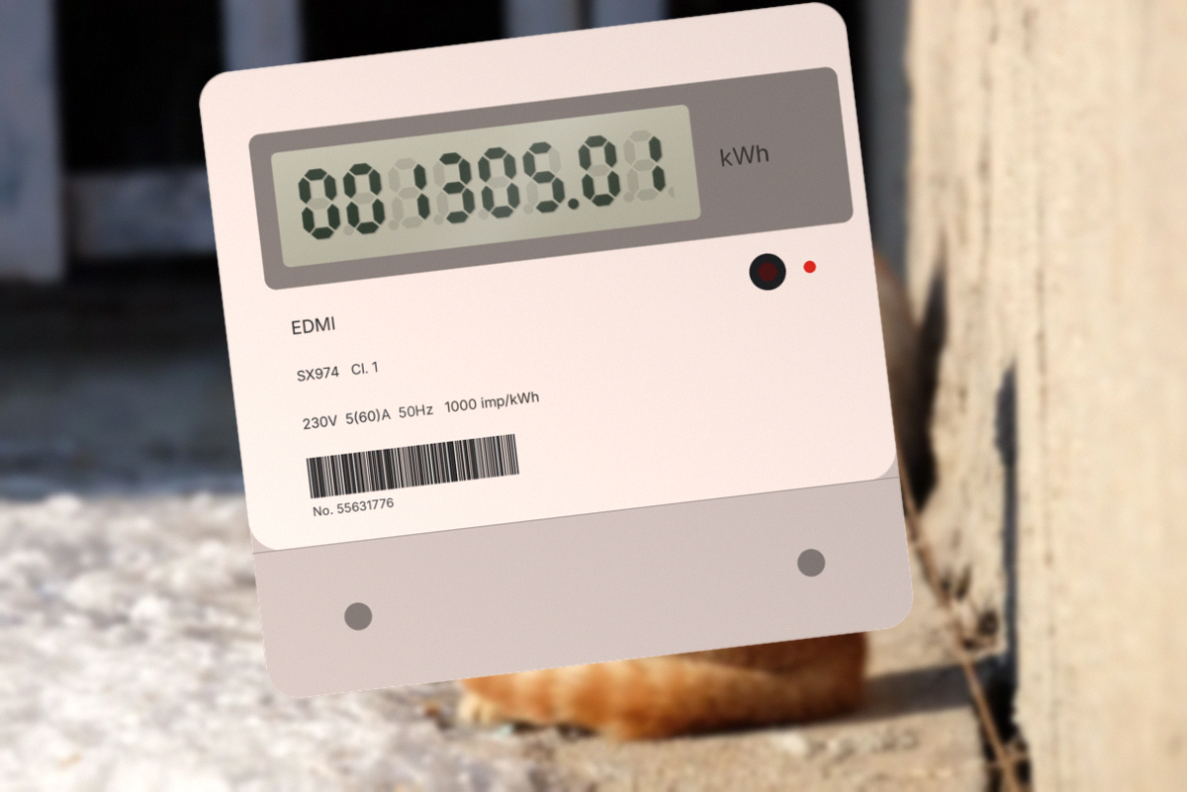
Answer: 1305.01 kWh
